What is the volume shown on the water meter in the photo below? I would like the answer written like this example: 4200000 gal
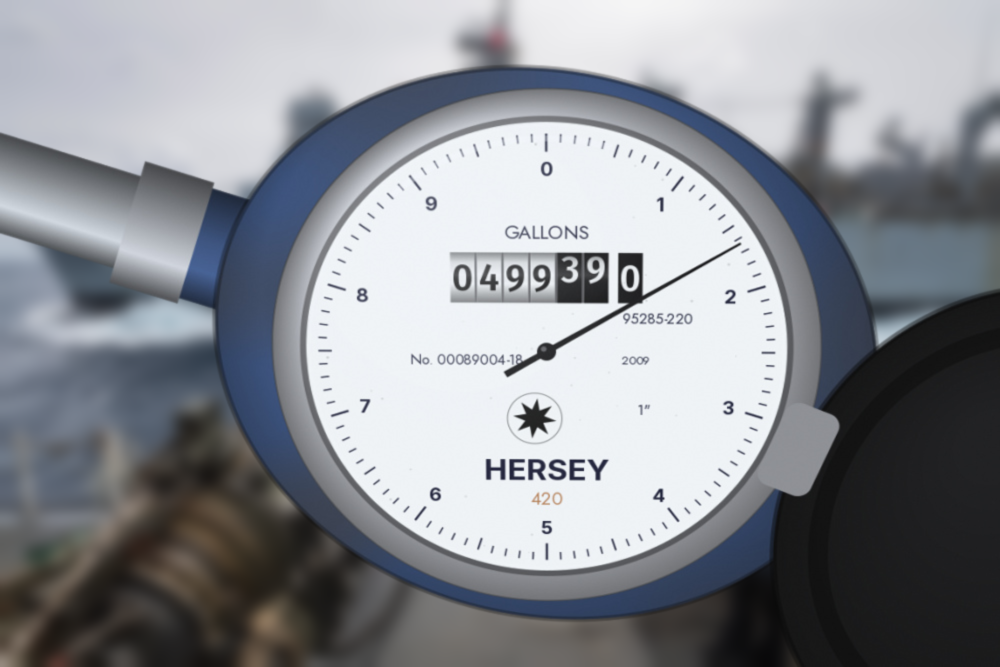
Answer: 499391.6 gal
